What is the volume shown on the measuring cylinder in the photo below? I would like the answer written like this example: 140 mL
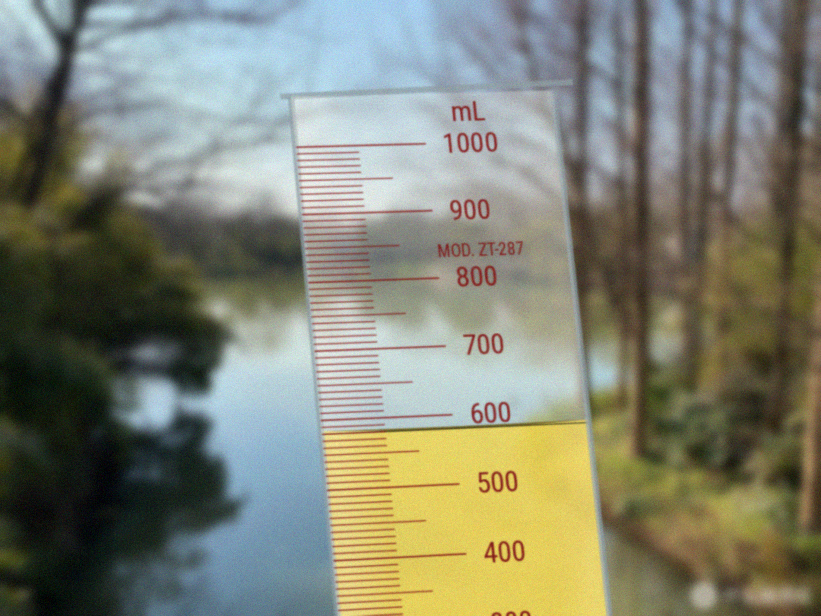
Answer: 580 mL
